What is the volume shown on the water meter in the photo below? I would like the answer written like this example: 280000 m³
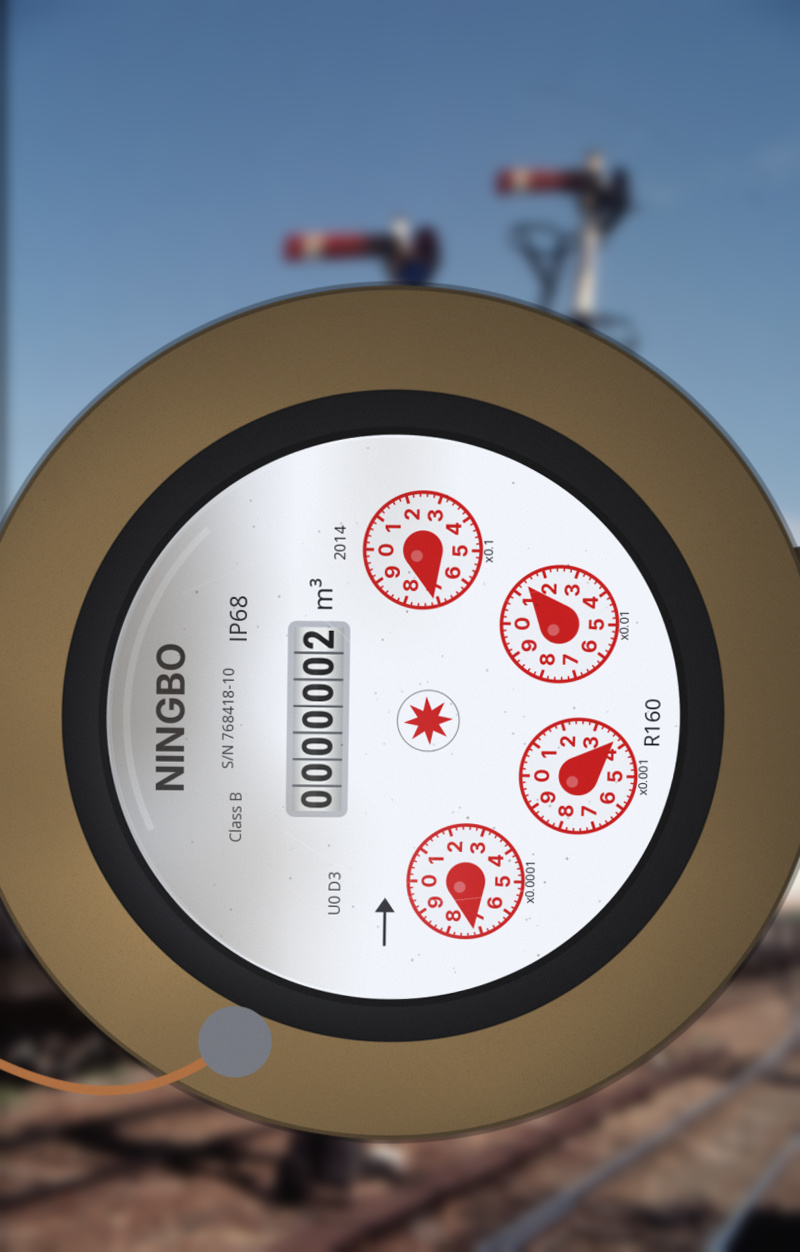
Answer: 2.7137 m³
